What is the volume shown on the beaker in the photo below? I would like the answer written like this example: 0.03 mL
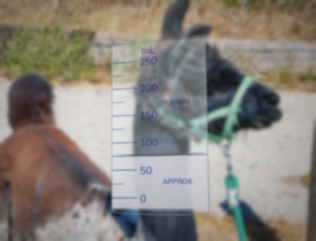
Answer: 75 mL
